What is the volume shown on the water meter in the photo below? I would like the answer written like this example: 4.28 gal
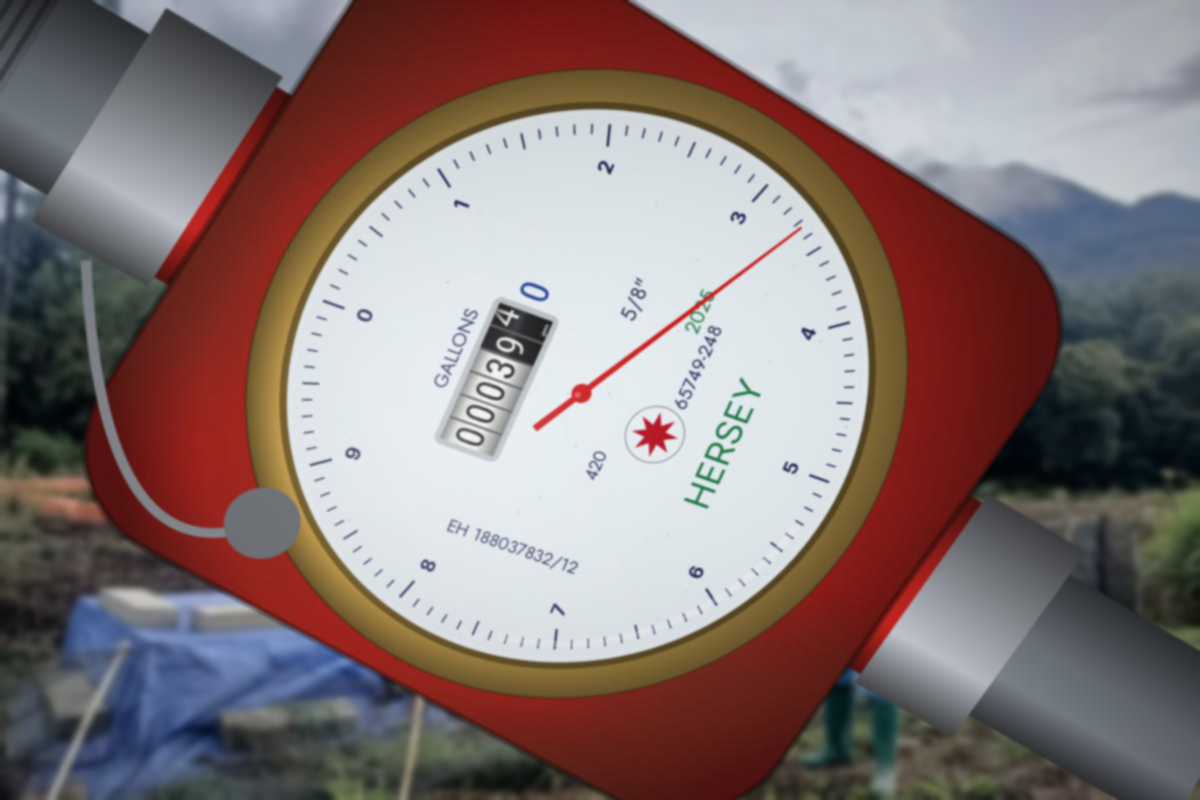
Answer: 3943.3 gal
